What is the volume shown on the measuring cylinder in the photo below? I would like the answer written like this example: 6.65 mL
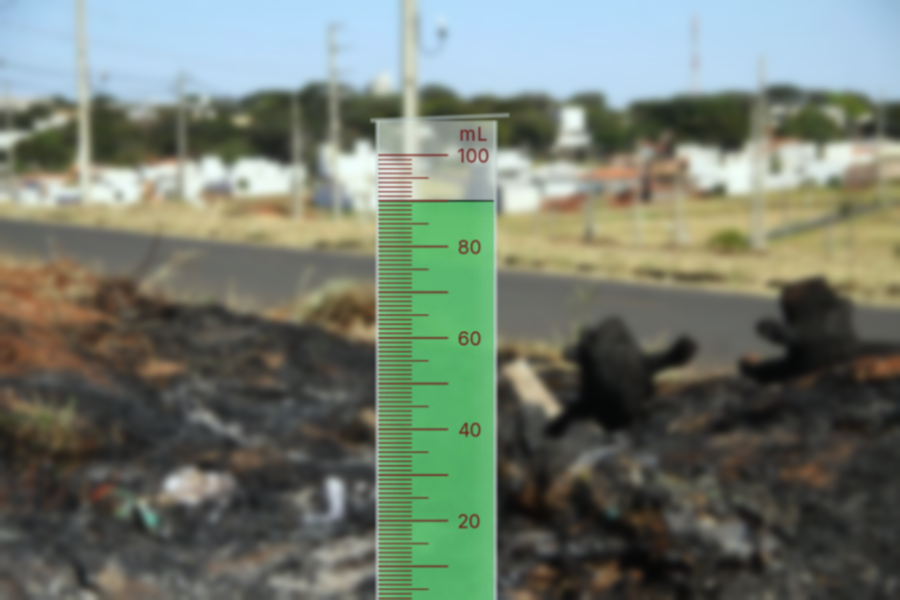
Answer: 90 mL
